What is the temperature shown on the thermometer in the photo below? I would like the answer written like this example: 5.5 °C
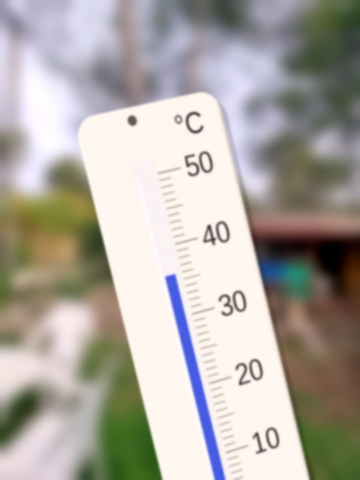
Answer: 36 °C
